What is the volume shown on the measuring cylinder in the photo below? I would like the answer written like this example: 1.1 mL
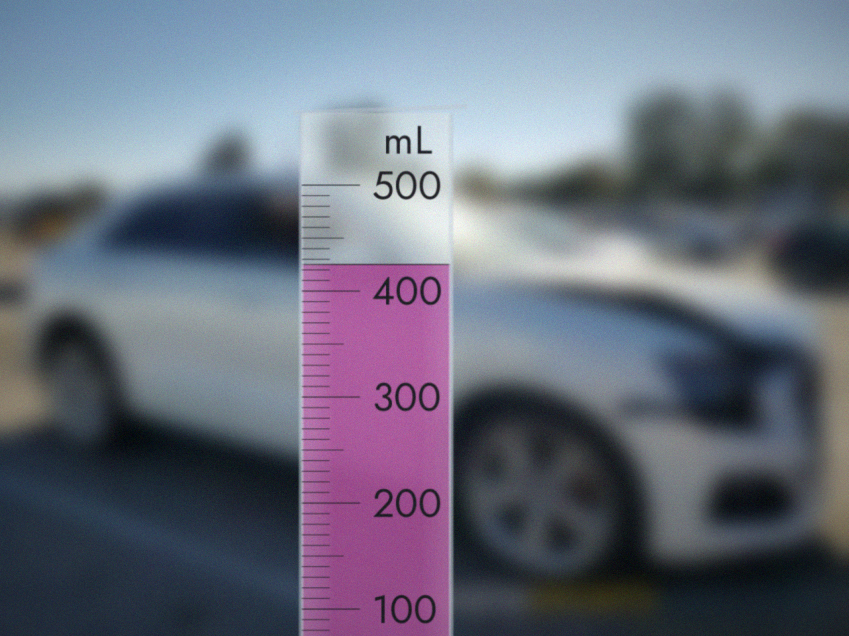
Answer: 425 mL
